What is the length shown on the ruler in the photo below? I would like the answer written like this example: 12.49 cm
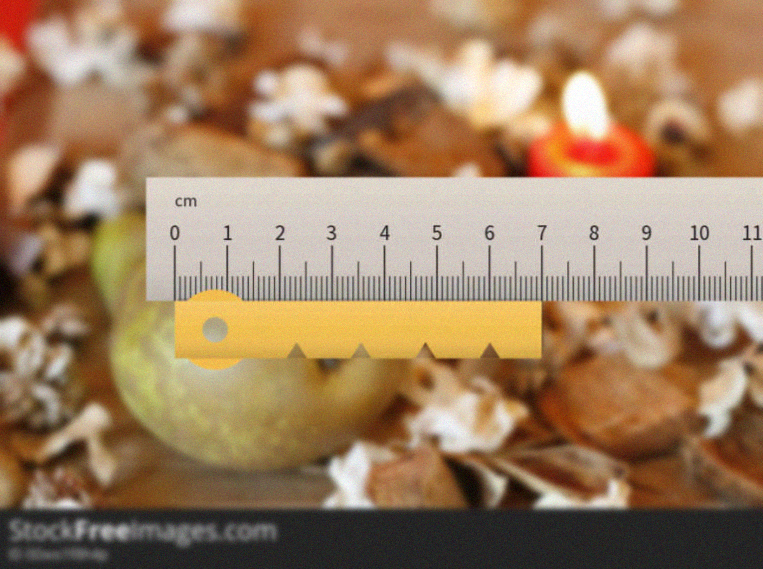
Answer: 7 cm
